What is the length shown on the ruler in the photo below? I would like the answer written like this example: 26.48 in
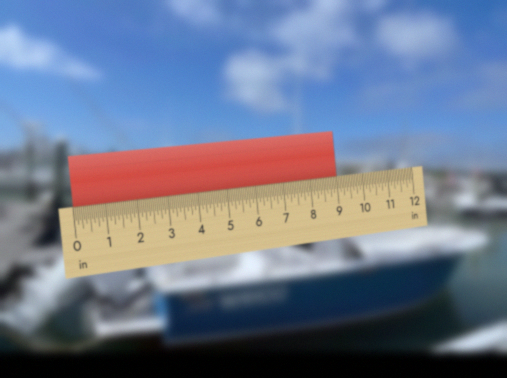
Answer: 9 in
